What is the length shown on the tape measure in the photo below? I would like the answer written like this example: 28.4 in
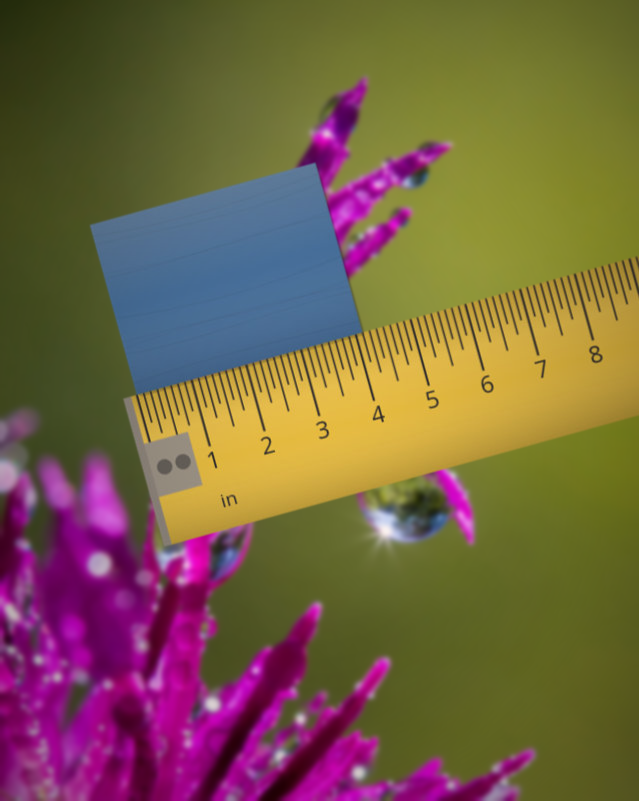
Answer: 4.125 in
